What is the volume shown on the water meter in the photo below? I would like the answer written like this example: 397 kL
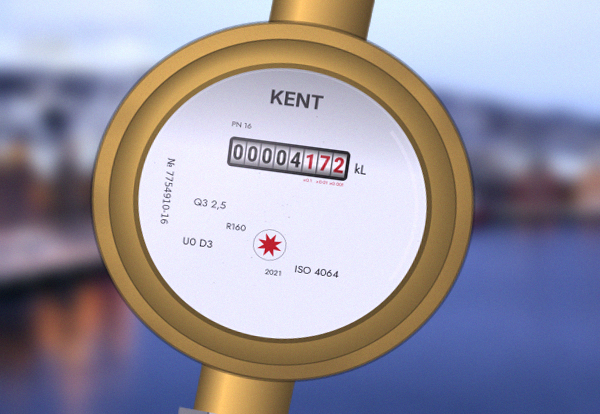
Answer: 4.172 kL
